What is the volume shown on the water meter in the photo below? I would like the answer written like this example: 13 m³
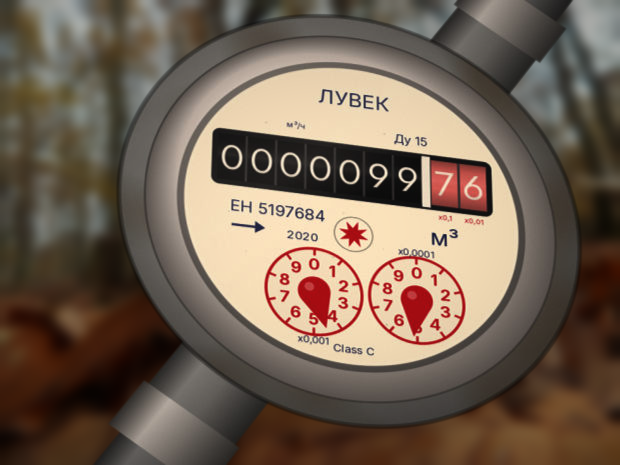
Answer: 99.7645 m³
